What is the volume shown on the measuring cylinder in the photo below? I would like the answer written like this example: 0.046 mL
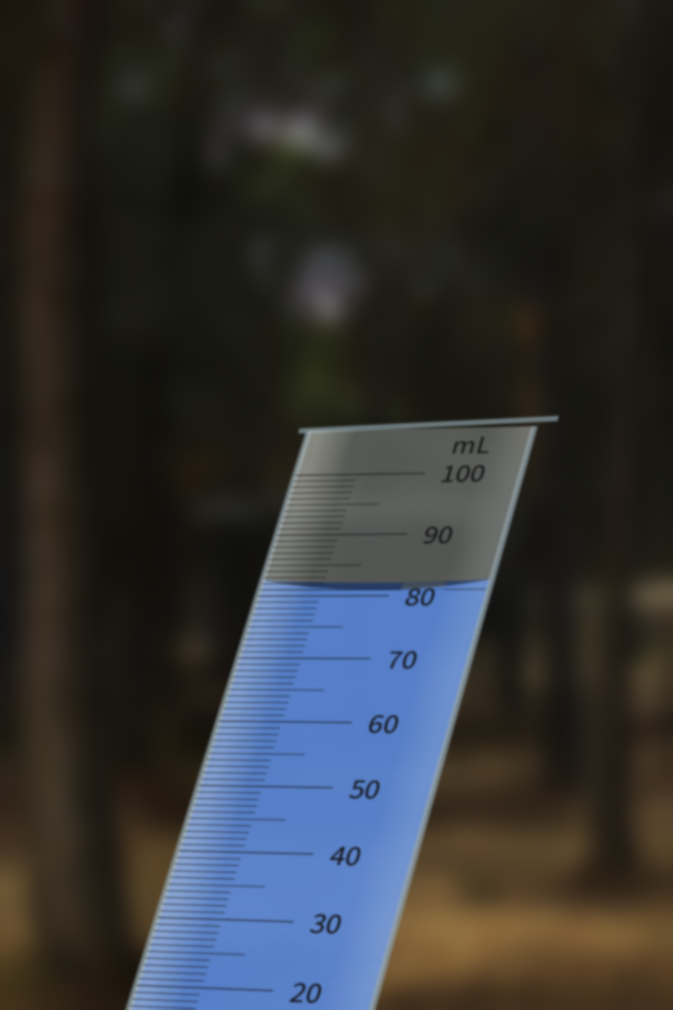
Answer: 81 mL
